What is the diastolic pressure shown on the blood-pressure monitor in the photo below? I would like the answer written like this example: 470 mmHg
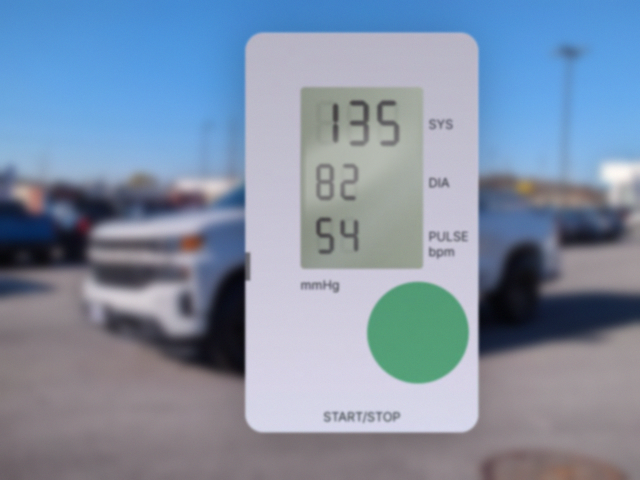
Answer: 82 mmHg
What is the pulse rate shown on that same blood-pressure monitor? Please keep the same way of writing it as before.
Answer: 54 bpm
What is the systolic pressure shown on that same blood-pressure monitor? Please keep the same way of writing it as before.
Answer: 135 mmHg
